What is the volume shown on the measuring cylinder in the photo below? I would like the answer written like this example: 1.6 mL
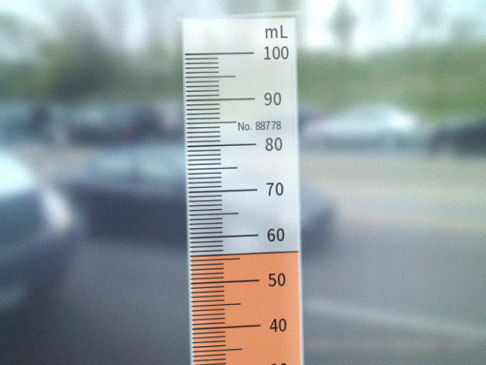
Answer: 56 mL
